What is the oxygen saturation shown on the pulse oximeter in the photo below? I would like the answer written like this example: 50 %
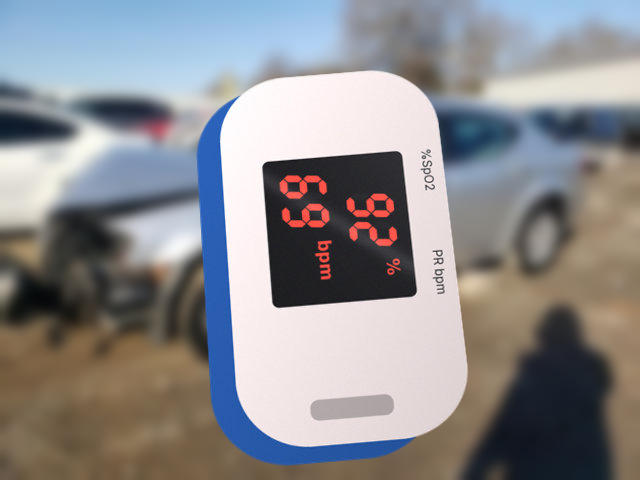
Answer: 92 %
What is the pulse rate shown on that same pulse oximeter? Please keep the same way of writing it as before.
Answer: 69 bpm
